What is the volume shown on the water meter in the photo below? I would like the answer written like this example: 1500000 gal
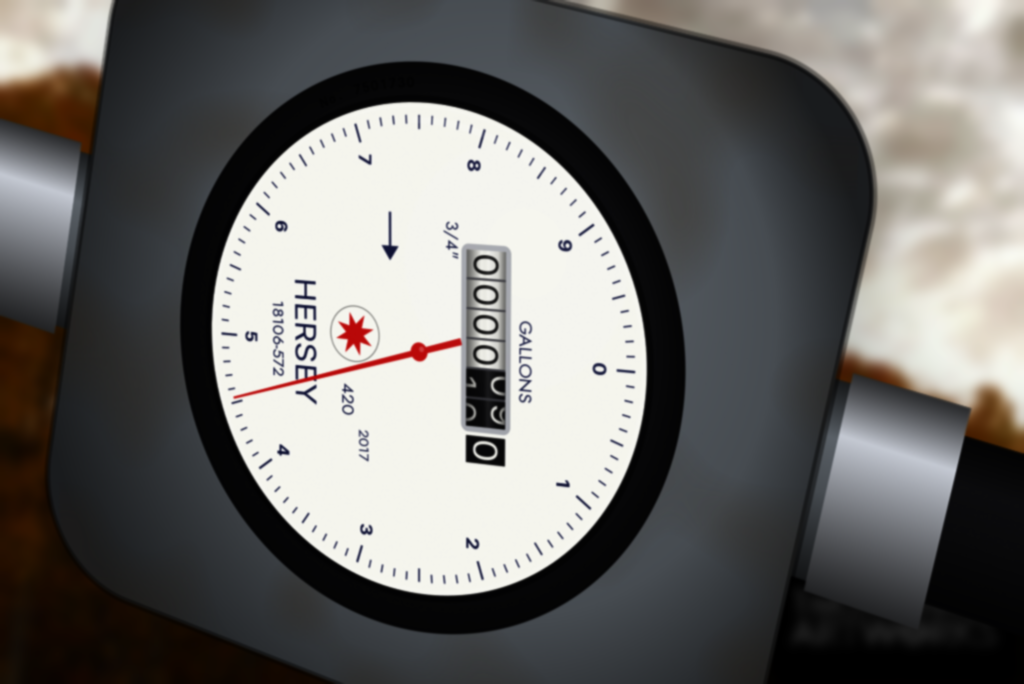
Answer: 94.5 gal
